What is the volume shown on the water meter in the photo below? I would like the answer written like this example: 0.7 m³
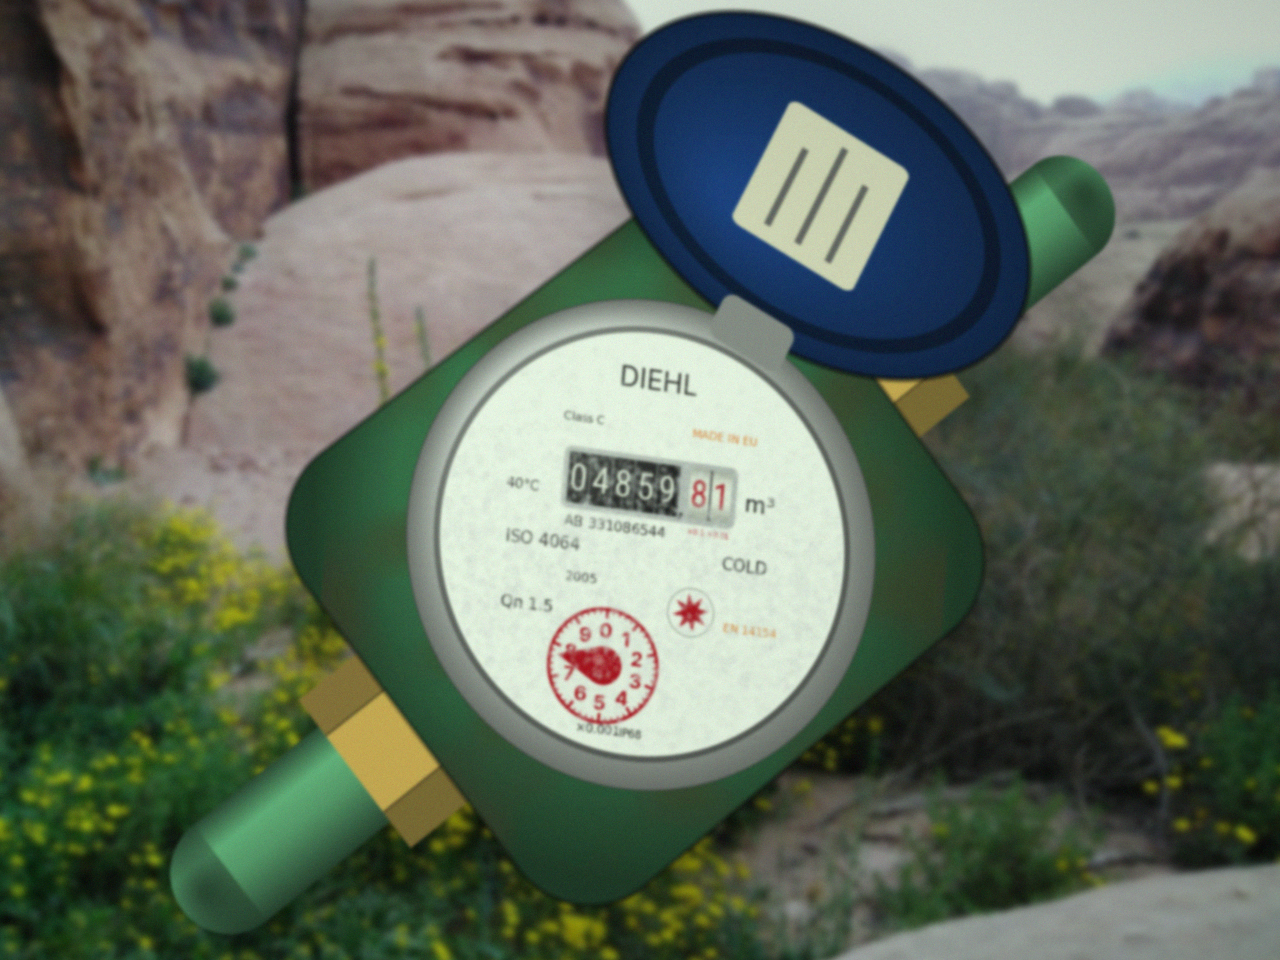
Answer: 4859.817 m³
